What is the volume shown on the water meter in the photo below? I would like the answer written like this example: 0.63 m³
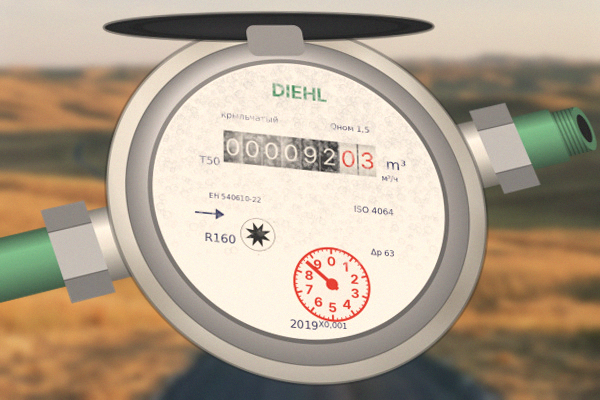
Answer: 92.038 m³
